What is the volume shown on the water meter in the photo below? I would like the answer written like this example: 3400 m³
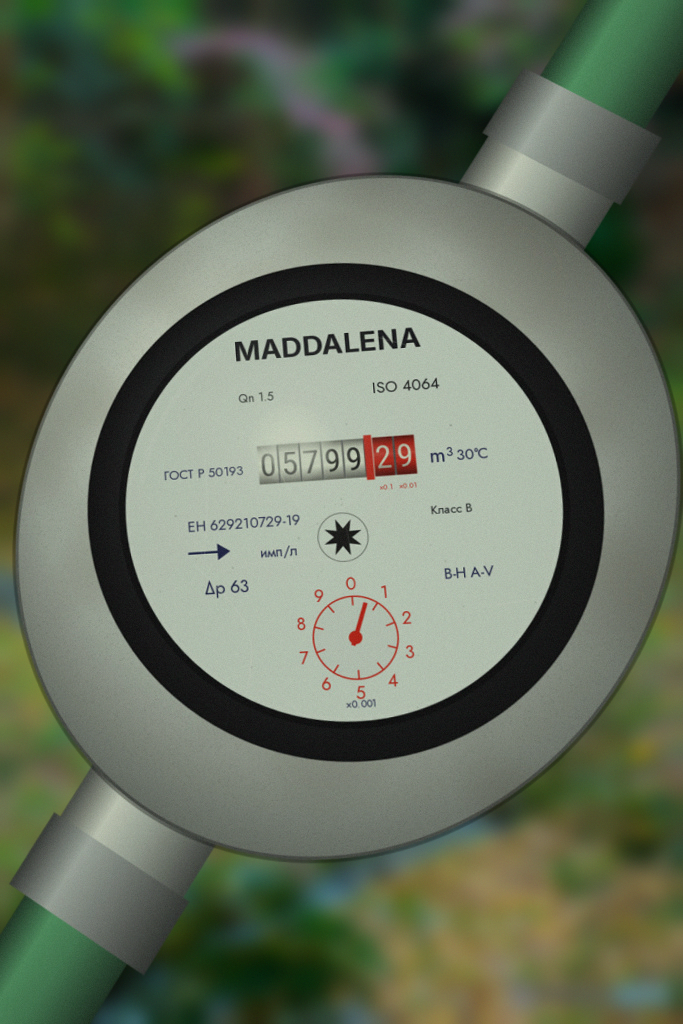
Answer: 5799.290 m³
